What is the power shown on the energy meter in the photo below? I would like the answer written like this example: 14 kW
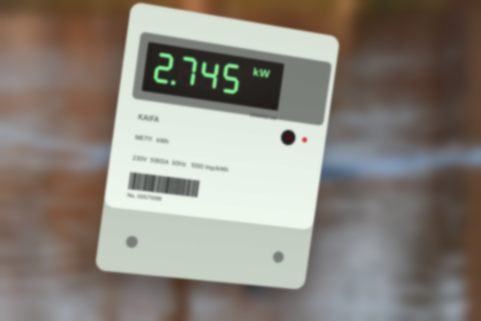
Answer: 2.745 kW
